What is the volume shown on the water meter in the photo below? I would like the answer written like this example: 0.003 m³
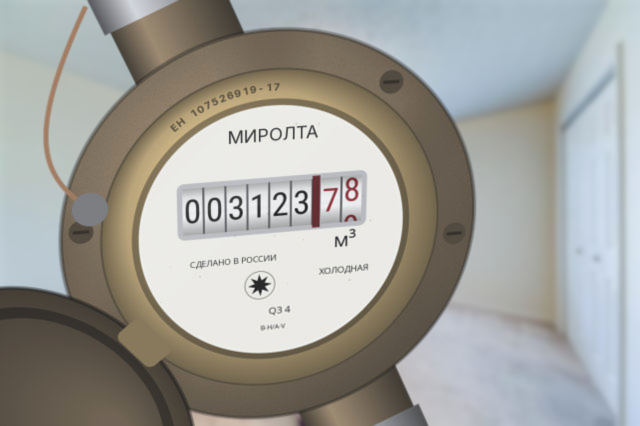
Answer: 3123.78 m³
